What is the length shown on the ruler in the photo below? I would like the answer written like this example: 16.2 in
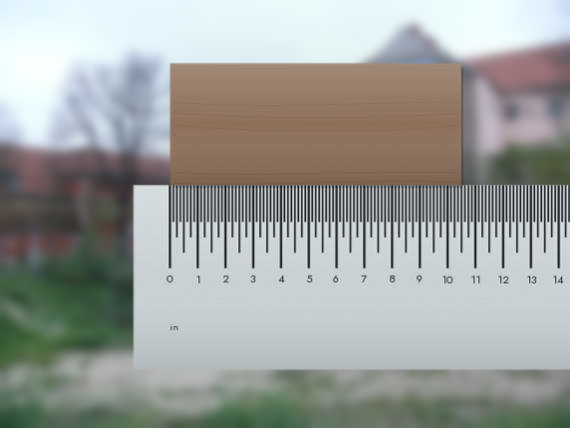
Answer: 10.5 in
